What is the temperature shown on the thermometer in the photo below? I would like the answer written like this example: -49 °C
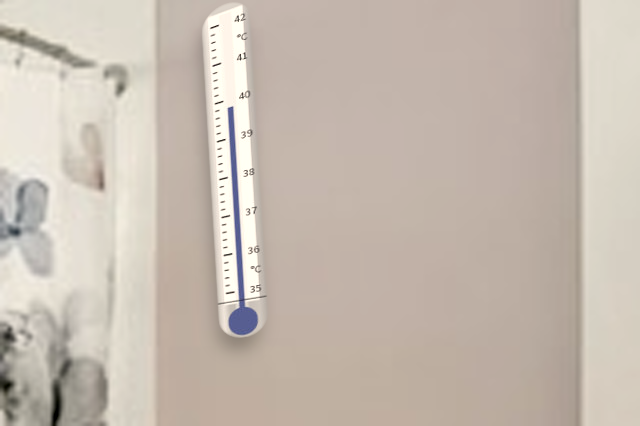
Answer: 39.8 °C
